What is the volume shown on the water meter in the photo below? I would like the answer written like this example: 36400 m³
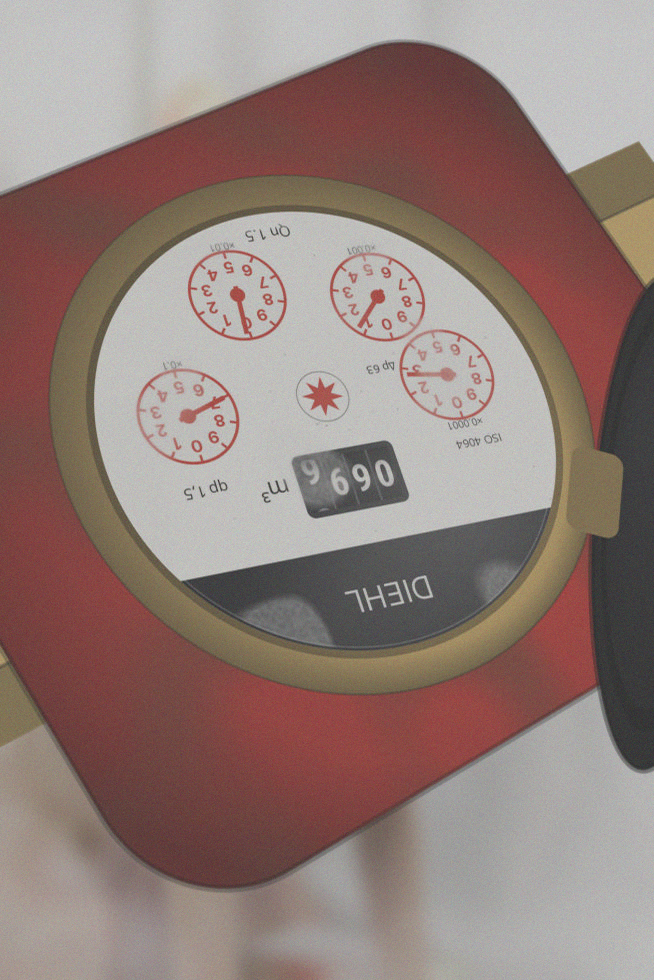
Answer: 695.7012 m³
